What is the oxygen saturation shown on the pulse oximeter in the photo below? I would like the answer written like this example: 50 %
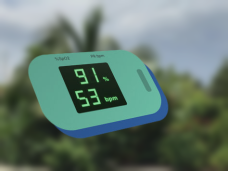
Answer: 91 %
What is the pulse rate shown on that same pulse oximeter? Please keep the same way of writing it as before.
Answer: 53 bpm
